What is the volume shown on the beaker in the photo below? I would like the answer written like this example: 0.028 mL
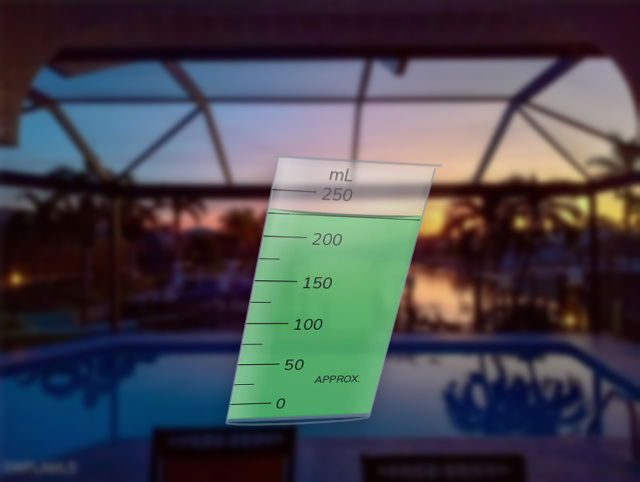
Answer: 225 mL
